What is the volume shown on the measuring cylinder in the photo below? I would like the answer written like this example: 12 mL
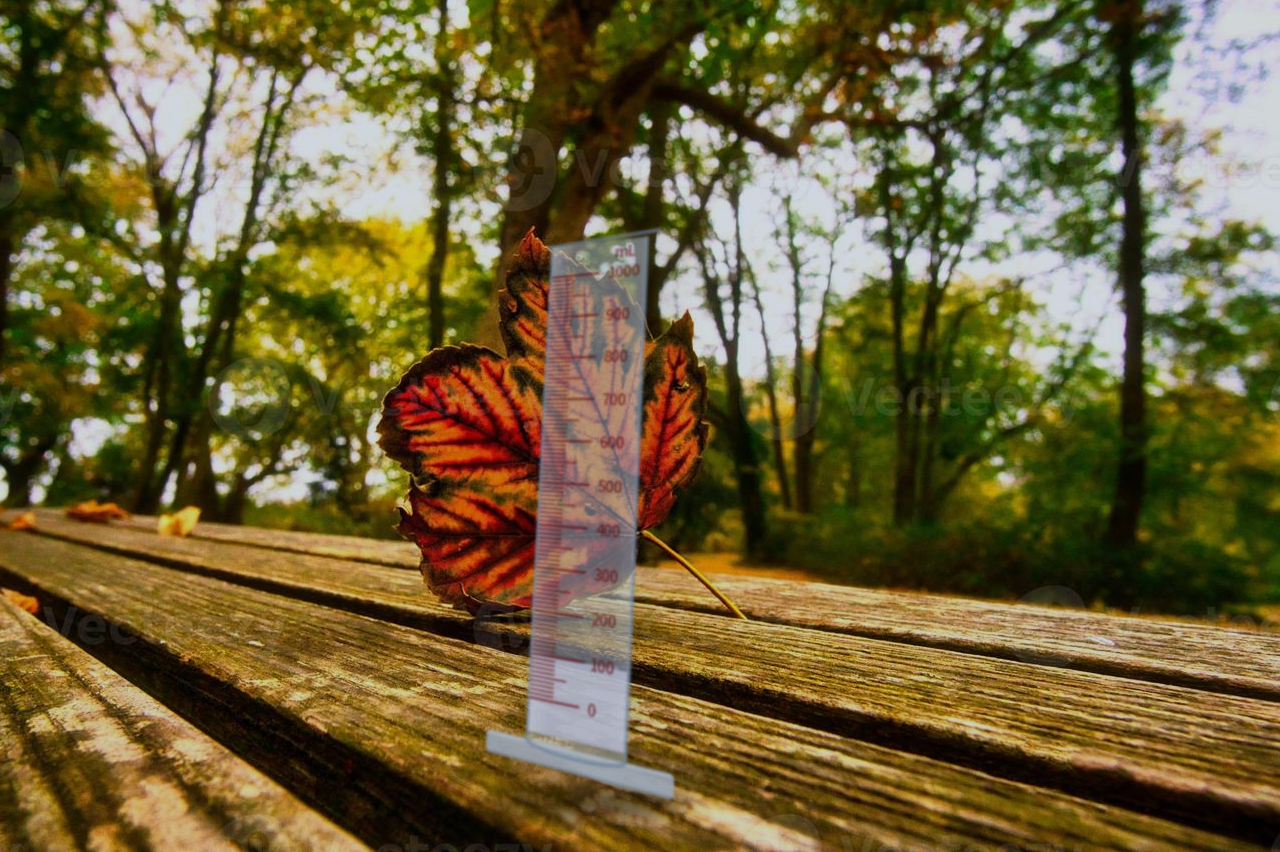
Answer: 100 mL
